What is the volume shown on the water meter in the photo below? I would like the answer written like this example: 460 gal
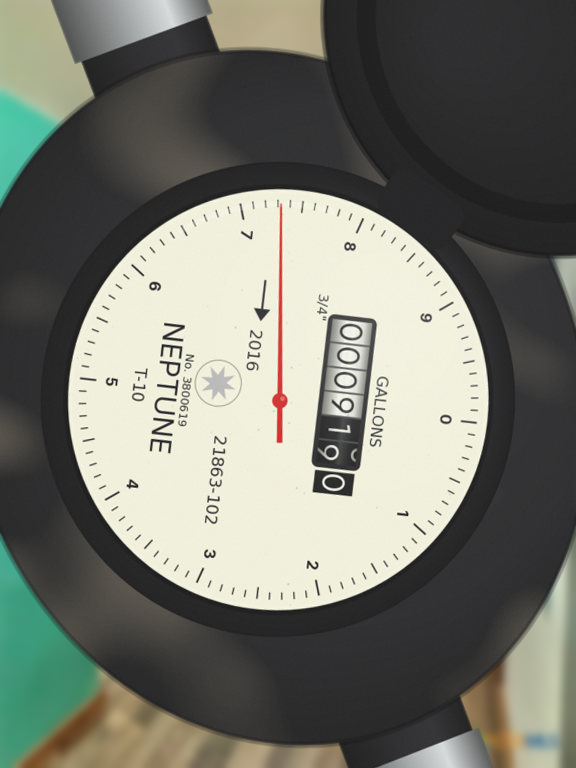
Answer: 9187.3 gal
